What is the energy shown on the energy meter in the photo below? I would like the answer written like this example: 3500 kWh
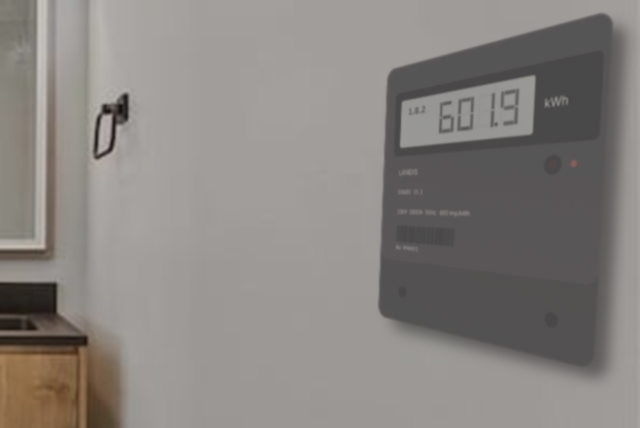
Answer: 601.9 kWh
